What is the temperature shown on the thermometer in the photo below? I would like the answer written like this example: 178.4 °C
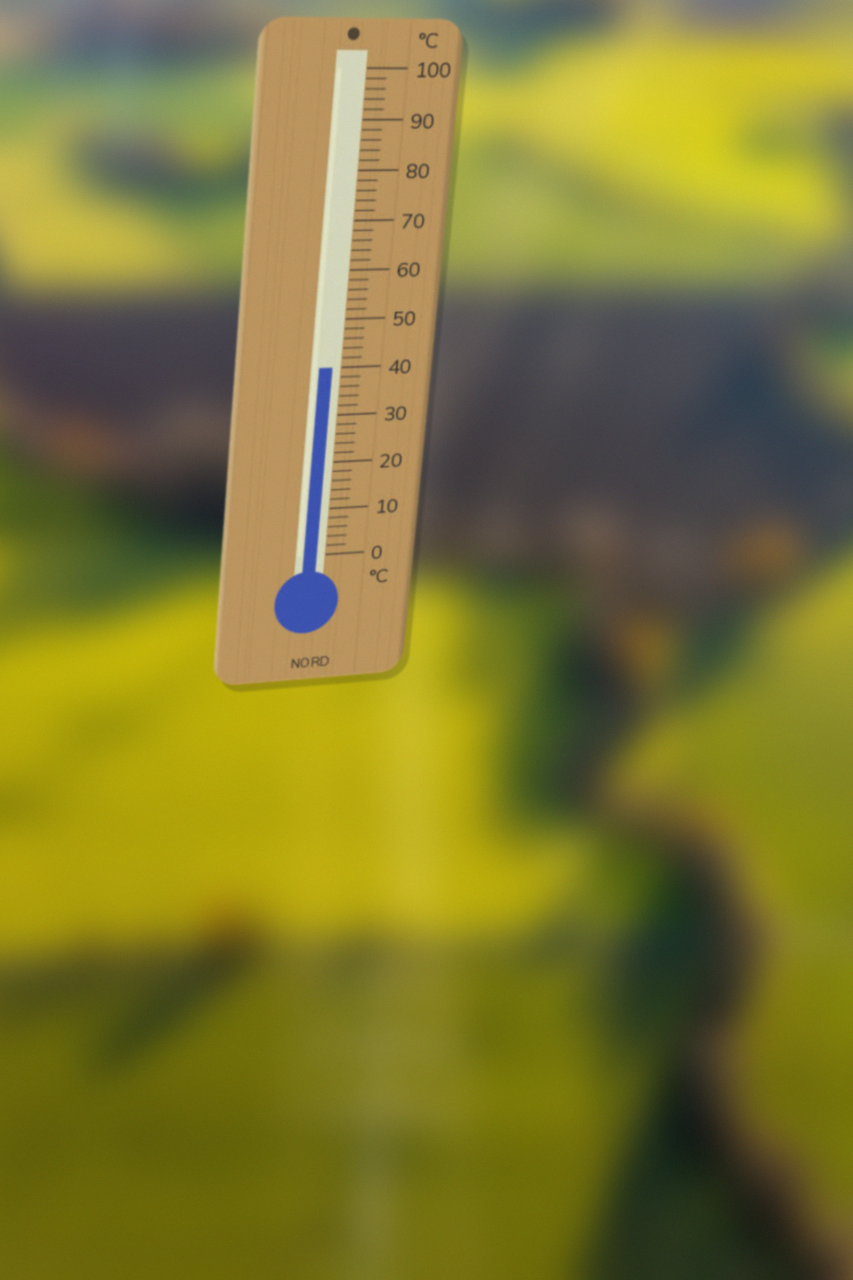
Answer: 40 °C
